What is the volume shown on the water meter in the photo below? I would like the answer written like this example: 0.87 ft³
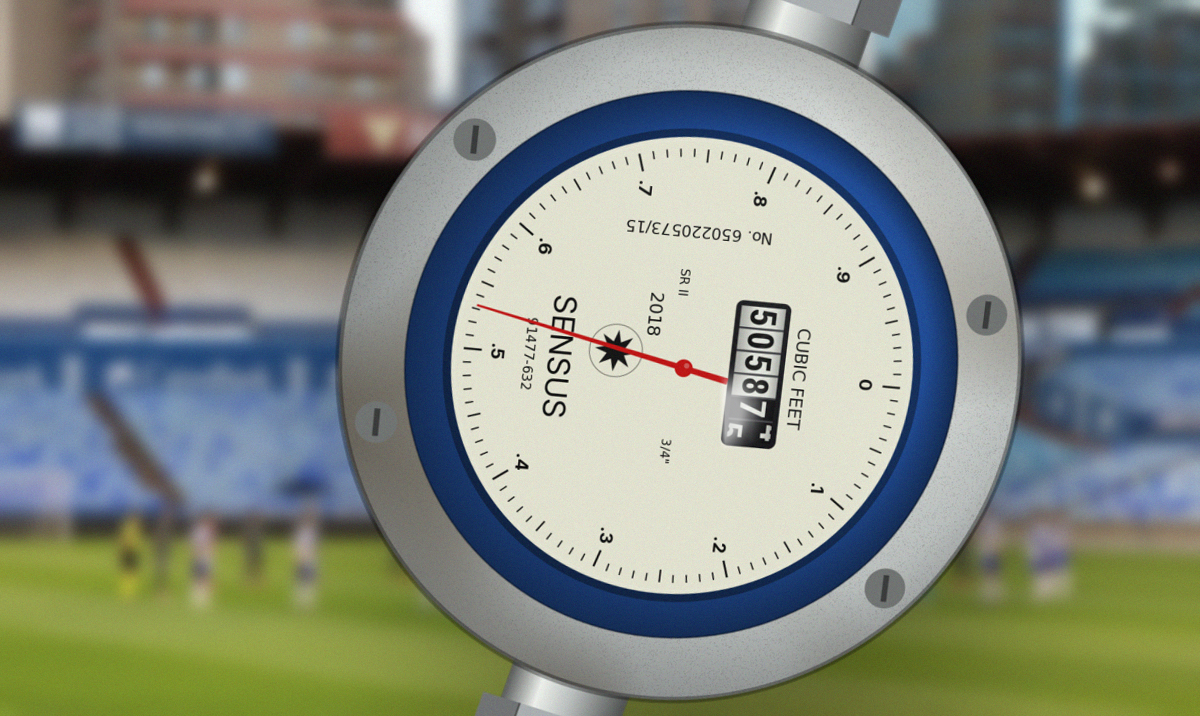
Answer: 505874.53 ft³
